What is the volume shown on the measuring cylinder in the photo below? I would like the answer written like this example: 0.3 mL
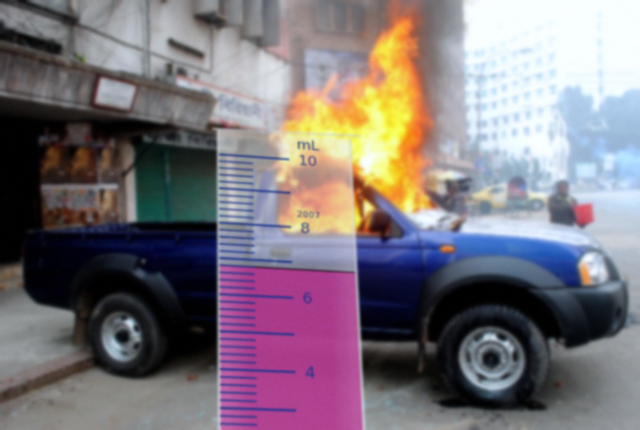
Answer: 6.8 mL
